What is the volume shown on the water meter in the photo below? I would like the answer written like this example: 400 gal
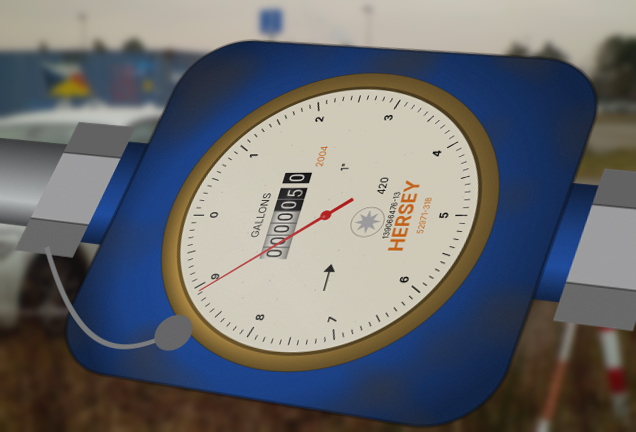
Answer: 48.9 gal
